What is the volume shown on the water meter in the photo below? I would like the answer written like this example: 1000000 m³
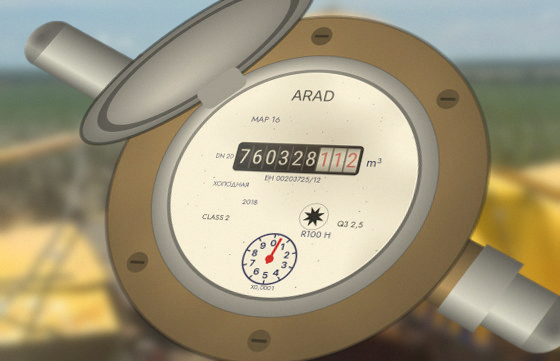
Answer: 760328.1120 m³
